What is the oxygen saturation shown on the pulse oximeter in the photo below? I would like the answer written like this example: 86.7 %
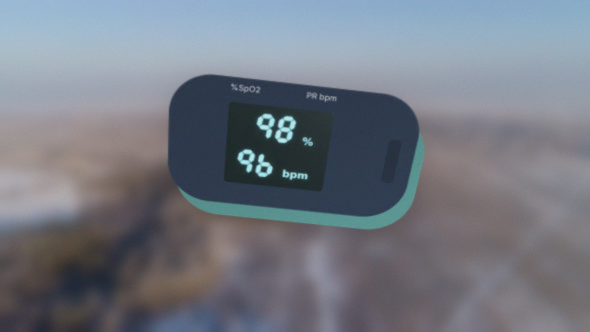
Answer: 98 %
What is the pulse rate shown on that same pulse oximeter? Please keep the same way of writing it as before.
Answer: 96 bpm
